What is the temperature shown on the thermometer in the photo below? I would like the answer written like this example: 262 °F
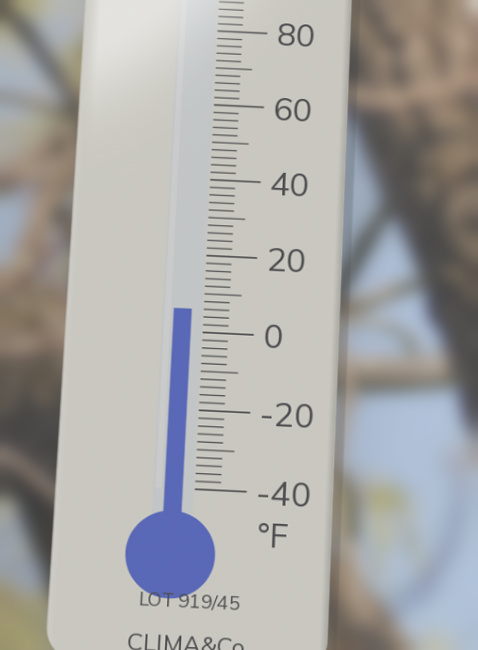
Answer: 6 °F
